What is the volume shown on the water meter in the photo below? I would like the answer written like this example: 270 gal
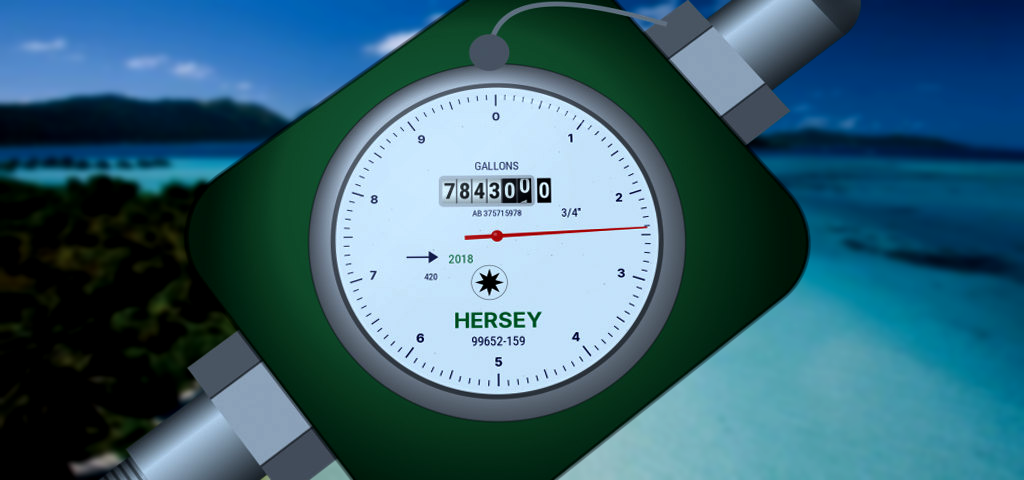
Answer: 7843002.4 gal
